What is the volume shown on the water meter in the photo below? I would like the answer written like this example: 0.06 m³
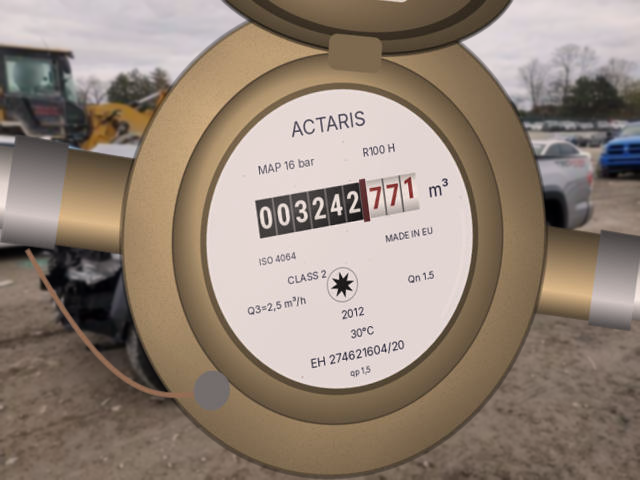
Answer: 3242.771 m³
